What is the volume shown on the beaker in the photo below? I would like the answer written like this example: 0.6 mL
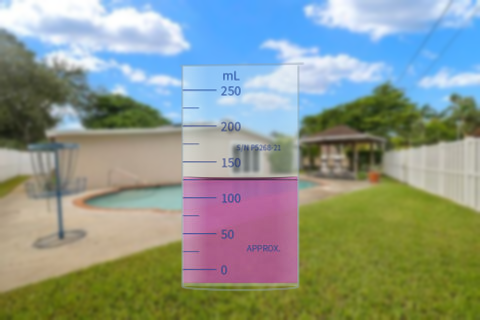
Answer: 125 mL
